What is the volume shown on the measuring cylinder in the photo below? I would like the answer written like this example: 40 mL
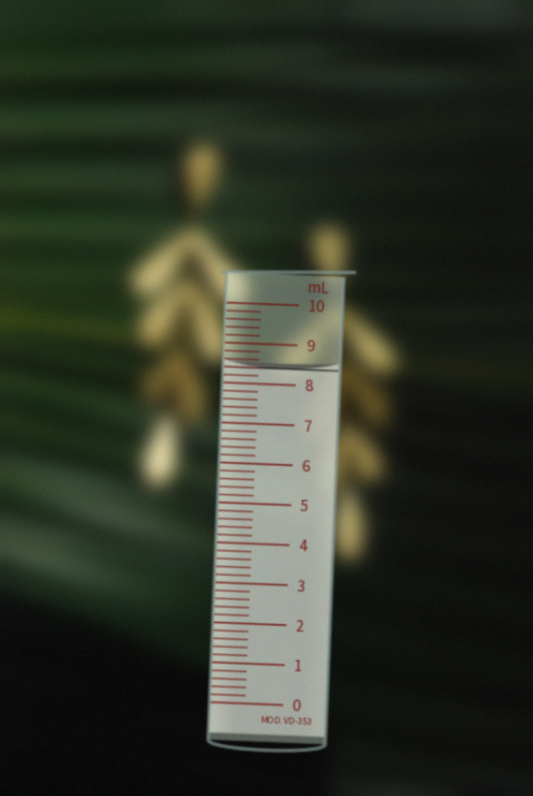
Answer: 8.4 mL
